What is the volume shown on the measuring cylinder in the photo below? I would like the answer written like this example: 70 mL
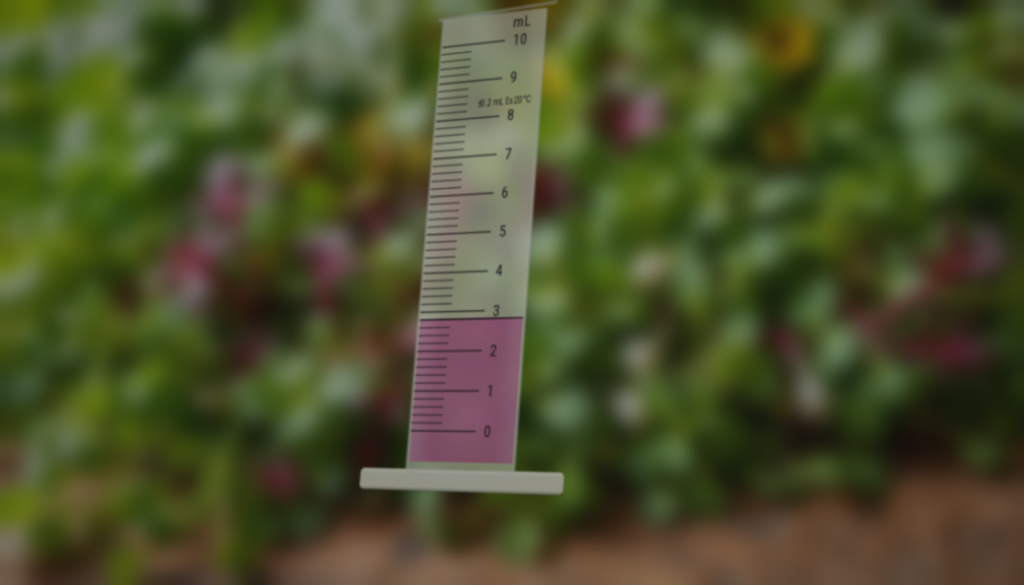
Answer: 2.8 mL
